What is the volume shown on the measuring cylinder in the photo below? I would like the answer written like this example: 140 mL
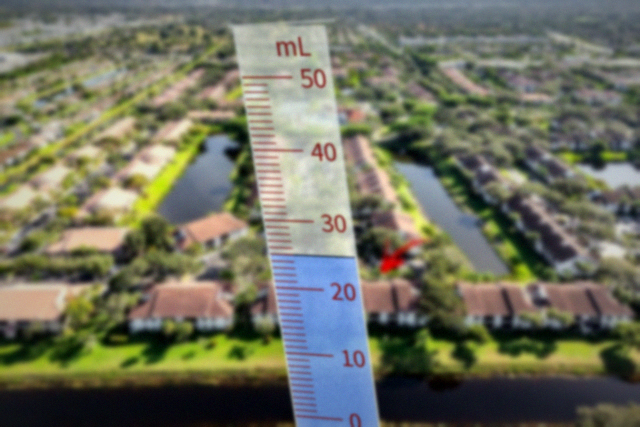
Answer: 25 mL
